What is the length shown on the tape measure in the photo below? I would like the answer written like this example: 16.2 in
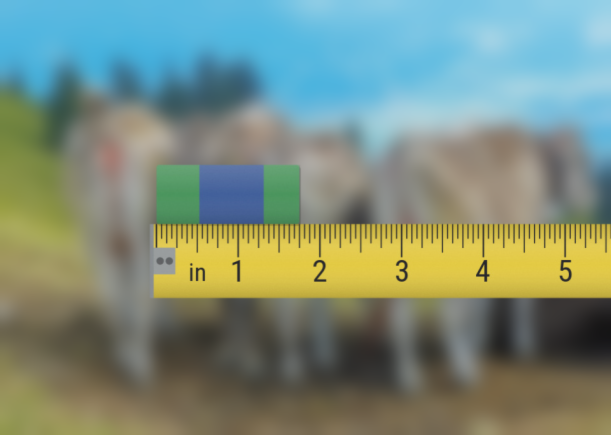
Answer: 1.75 in
